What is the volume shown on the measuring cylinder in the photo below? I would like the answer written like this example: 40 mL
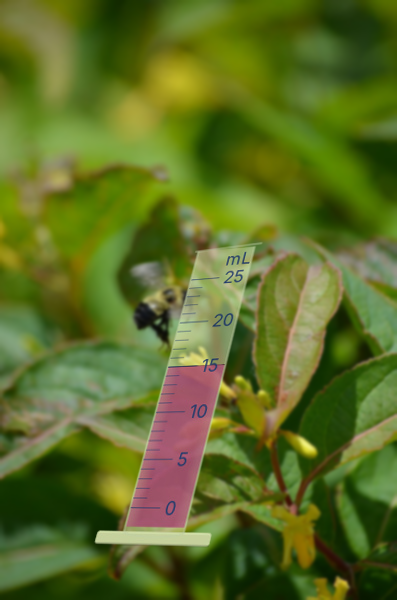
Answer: 15 mL
